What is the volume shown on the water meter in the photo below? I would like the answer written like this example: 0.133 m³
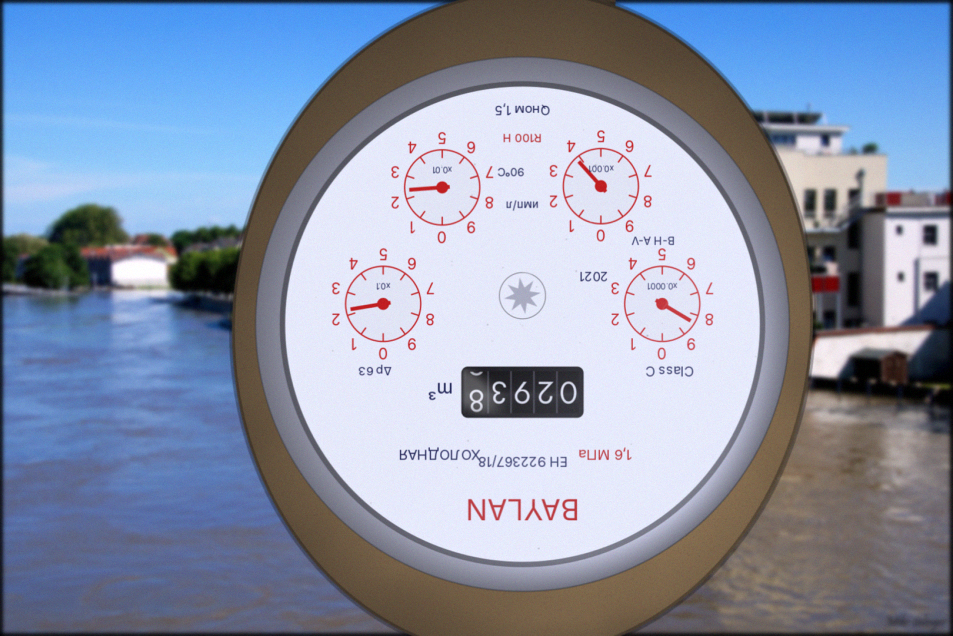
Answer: 2938.2238 m³
